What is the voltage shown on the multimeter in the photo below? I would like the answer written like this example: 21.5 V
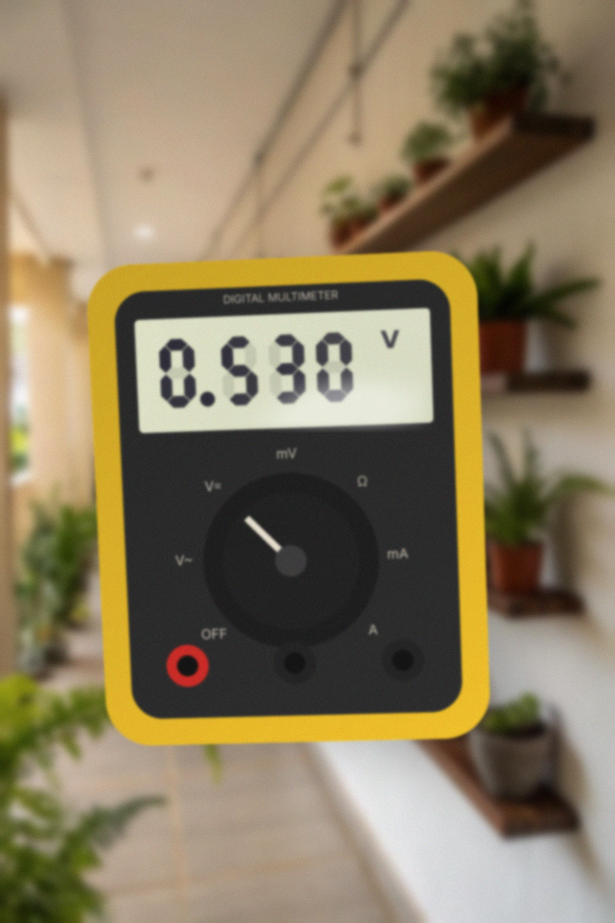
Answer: 0.530 V
